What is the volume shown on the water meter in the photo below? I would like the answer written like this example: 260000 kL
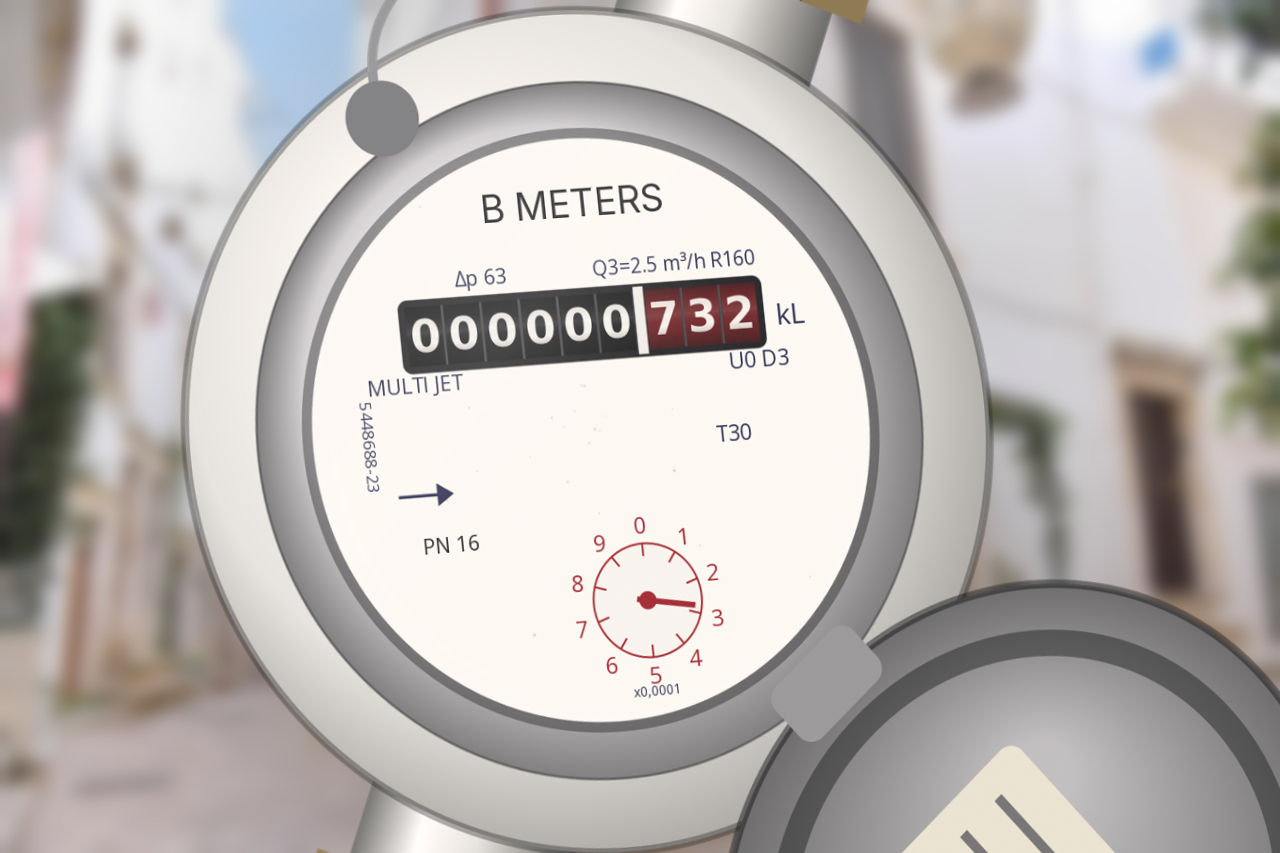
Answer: 0.7322 kL
